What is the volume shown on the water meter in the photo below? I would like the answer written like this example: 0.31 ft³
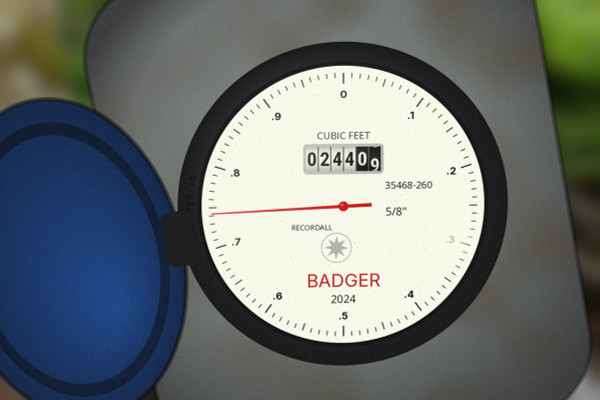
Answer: 24408.74 ft³
